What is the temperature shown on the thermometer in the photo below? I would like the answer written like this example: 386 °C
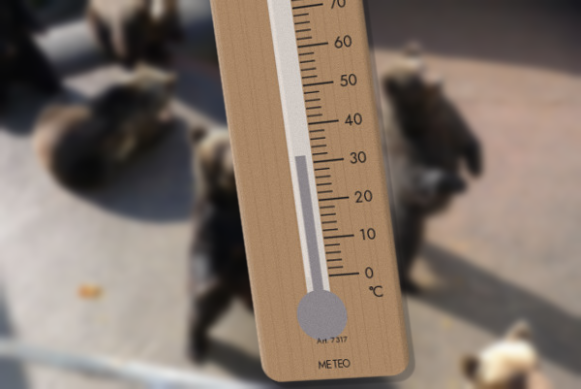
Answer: 32 °C
